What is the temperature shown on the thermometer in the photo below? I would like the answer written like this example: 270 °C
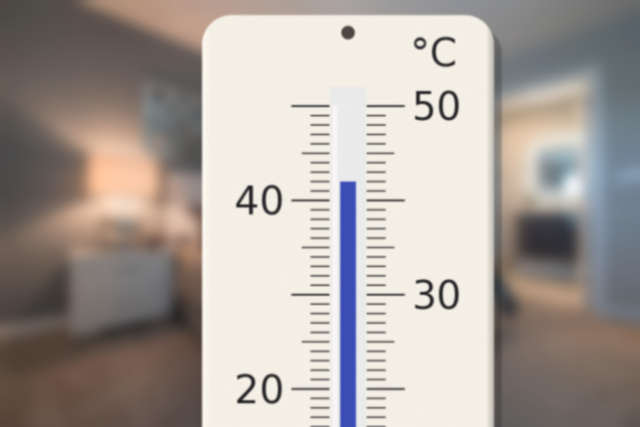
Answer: 42 °C
